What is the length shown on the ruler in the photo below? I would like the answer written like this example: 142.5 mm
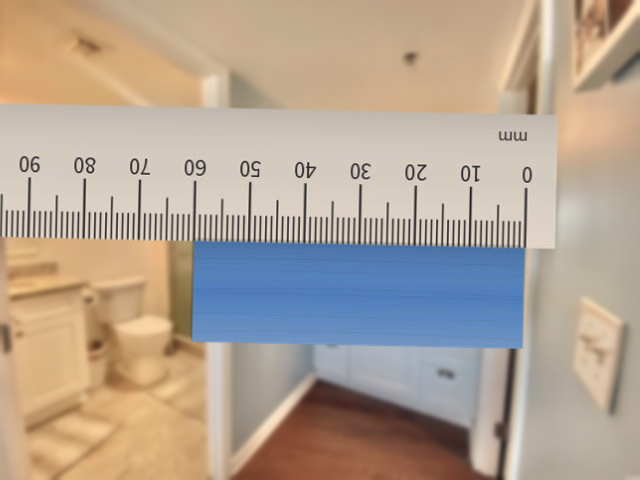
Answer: 60 mm
